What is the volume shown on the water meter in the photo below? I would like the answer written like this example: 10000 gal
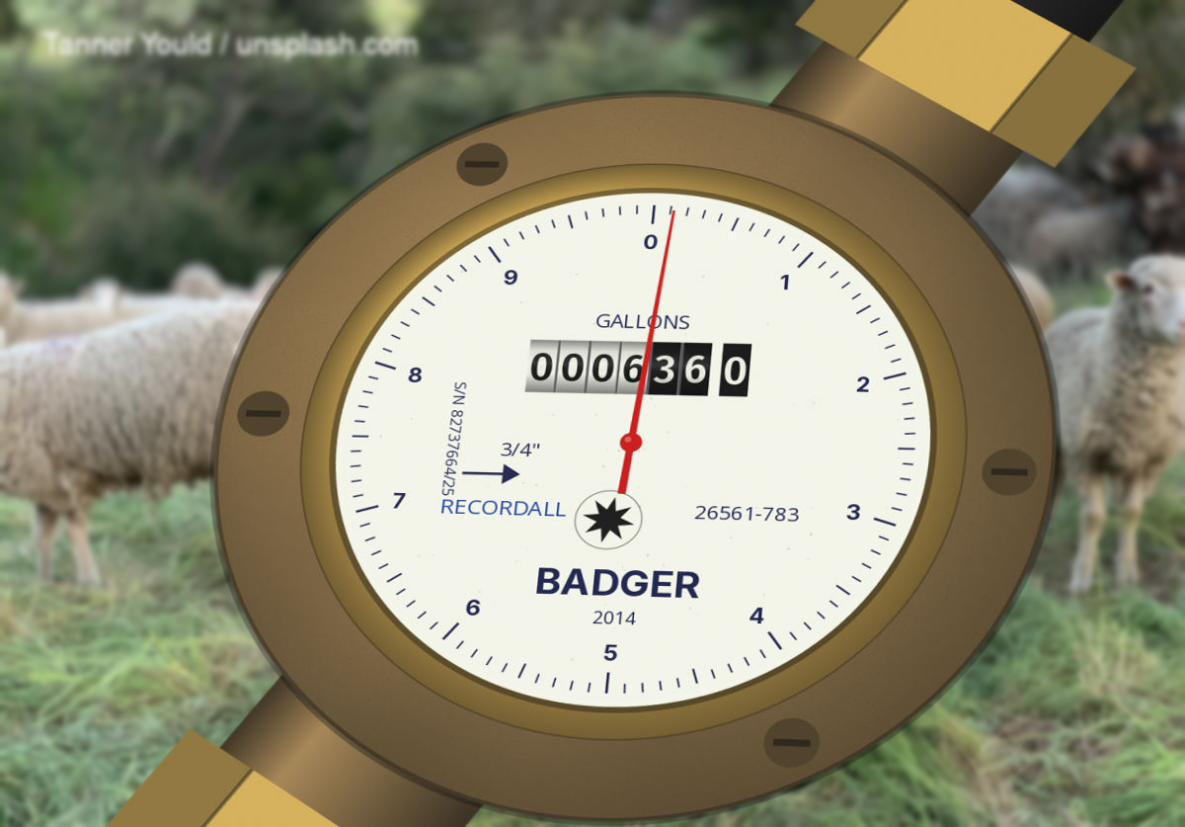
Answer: 6360.1 gal
